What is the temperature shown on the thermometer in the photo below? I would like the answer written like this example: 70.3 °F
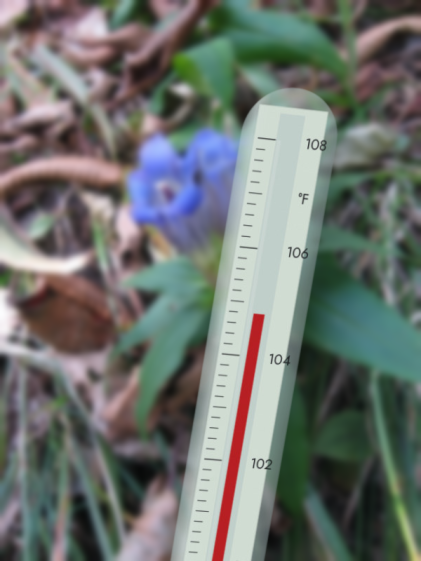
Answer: 104.8 °F
